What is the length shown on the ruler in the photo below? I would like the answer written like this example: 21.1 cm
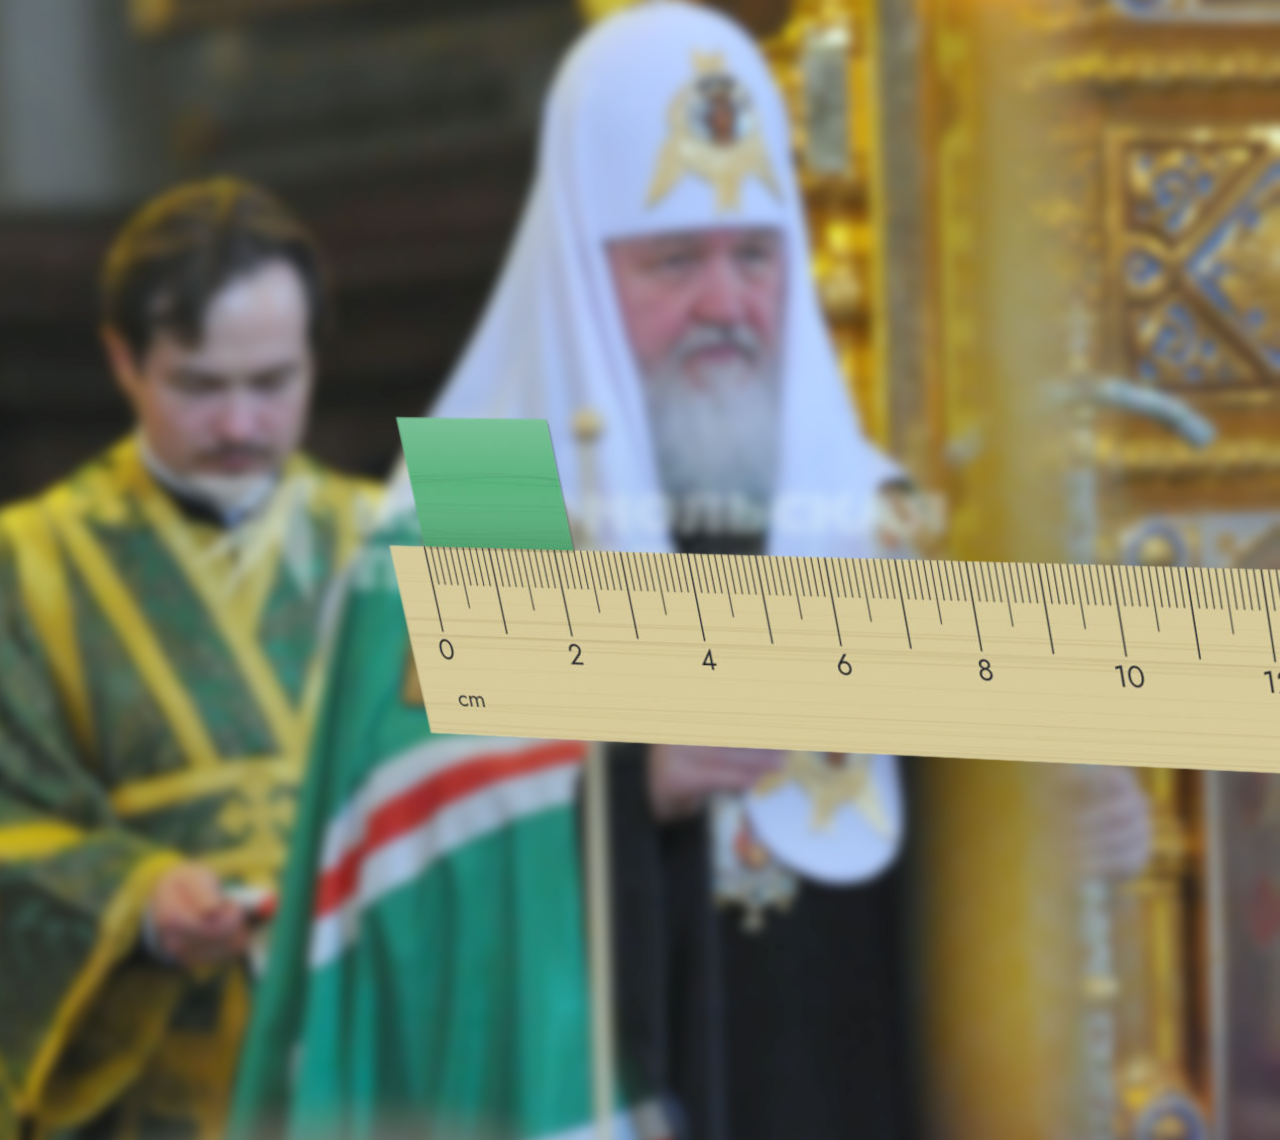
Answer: 2.3 cm
